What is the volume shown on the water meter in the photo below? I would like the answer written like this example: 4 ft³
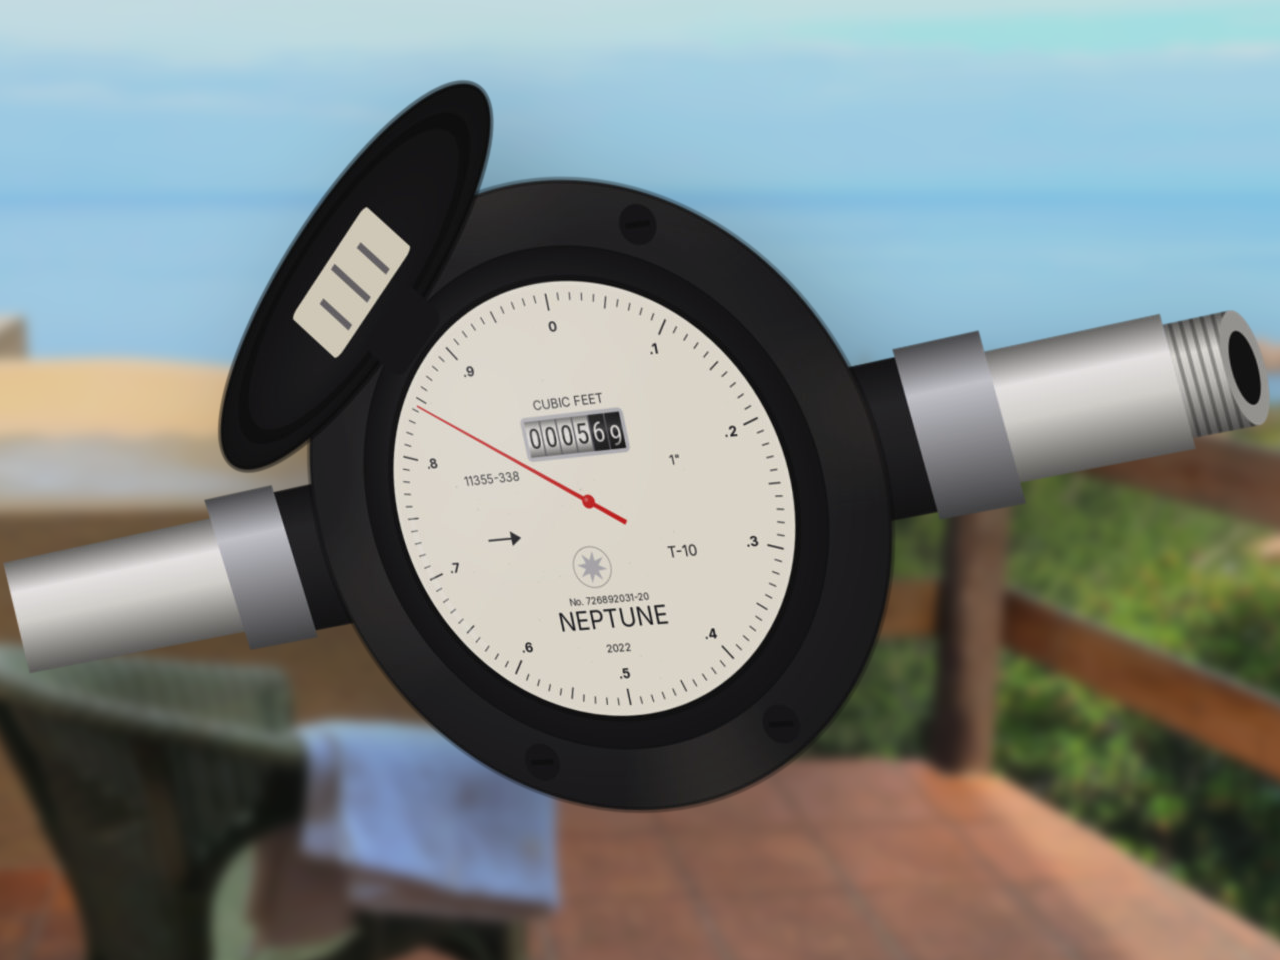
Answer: 568.84 ft³
